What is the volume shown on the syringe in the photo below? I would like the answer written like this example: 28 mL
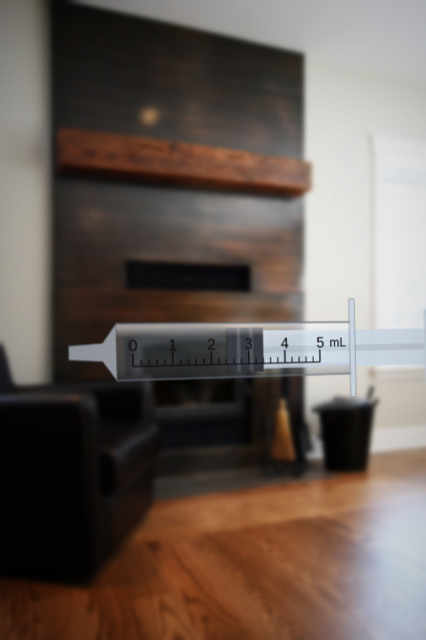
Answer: 2.4 mL
